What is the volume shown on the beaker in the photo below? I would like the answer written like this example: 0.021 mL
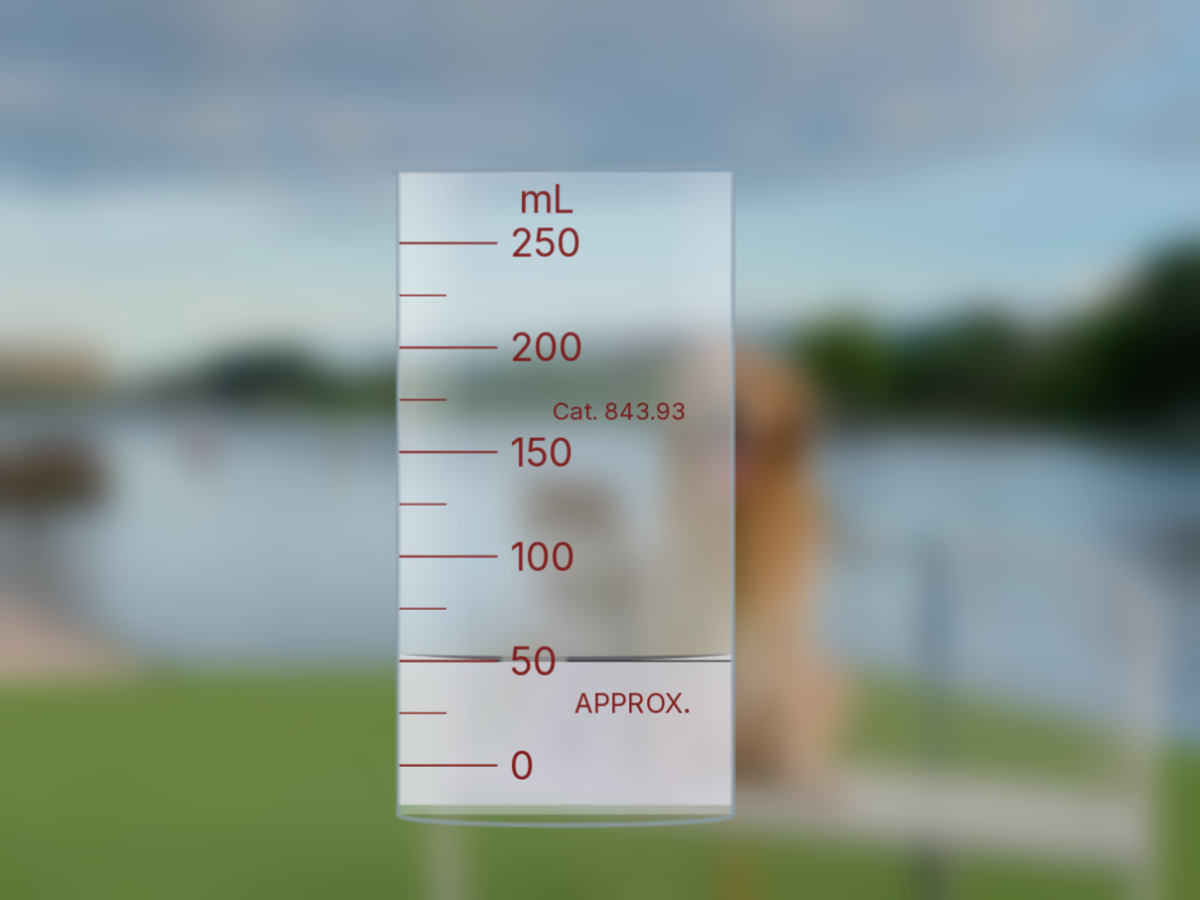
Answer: 50 mL
